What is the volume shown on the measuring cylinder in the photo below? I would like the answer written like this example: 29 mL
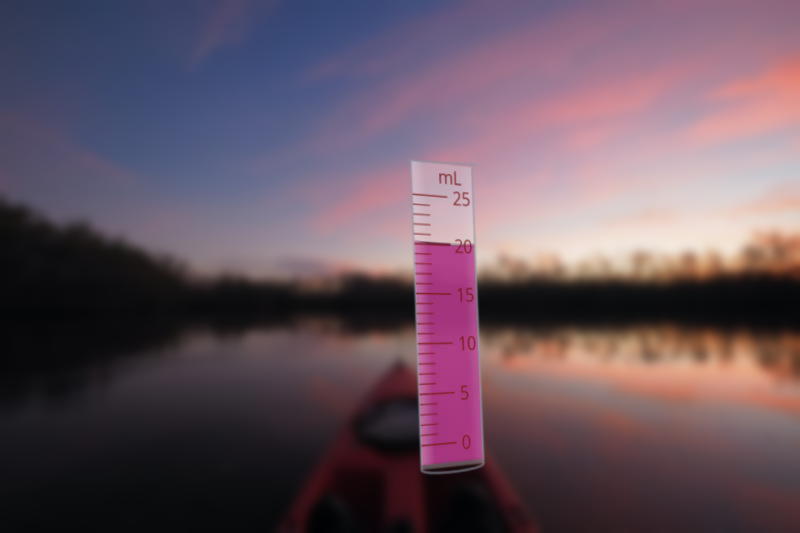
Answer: 20 mL
